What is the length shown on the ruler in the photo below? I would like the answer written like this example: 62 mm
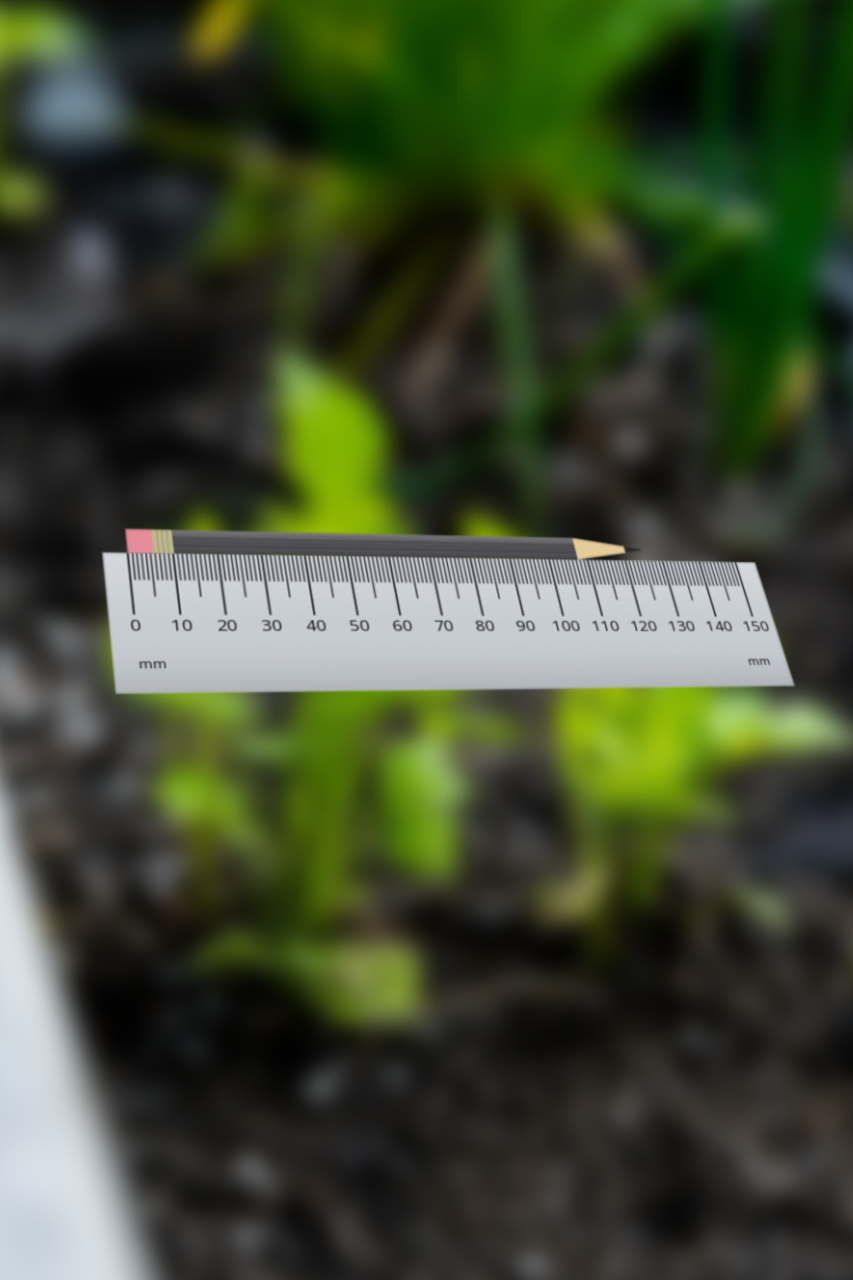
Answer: 125 mm
